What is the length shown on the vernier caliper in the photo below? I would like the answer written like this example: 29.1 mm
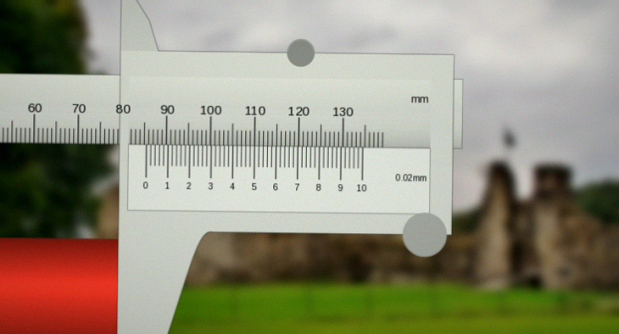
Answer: 85.5 mm
